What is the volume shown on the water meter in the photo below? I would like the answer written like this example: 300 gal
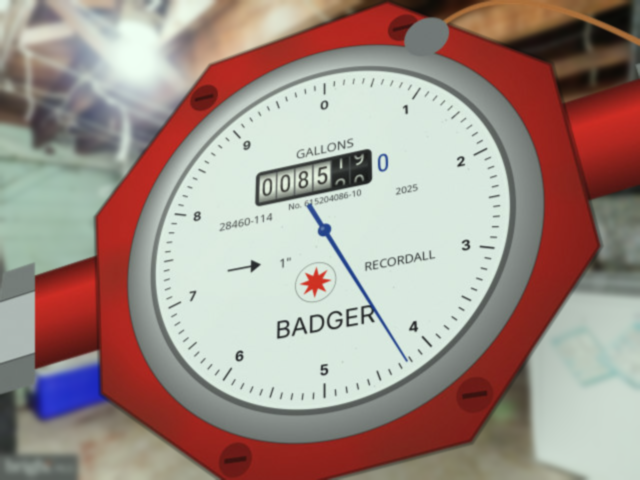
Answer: 85194.2 gal
